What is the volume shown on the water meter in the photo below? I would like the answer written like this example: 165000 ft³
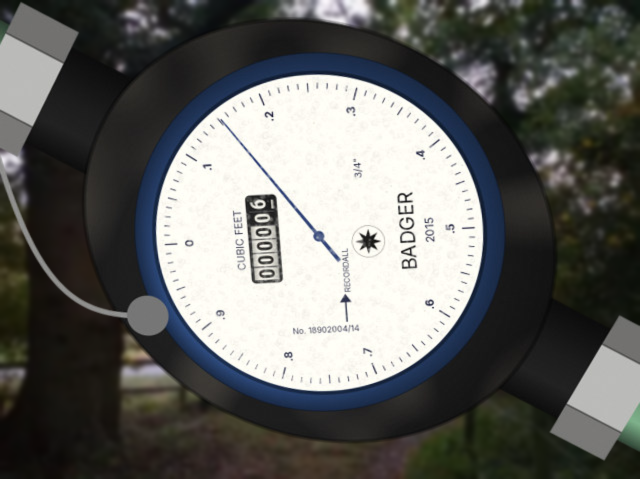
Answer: 6.15 ft³
